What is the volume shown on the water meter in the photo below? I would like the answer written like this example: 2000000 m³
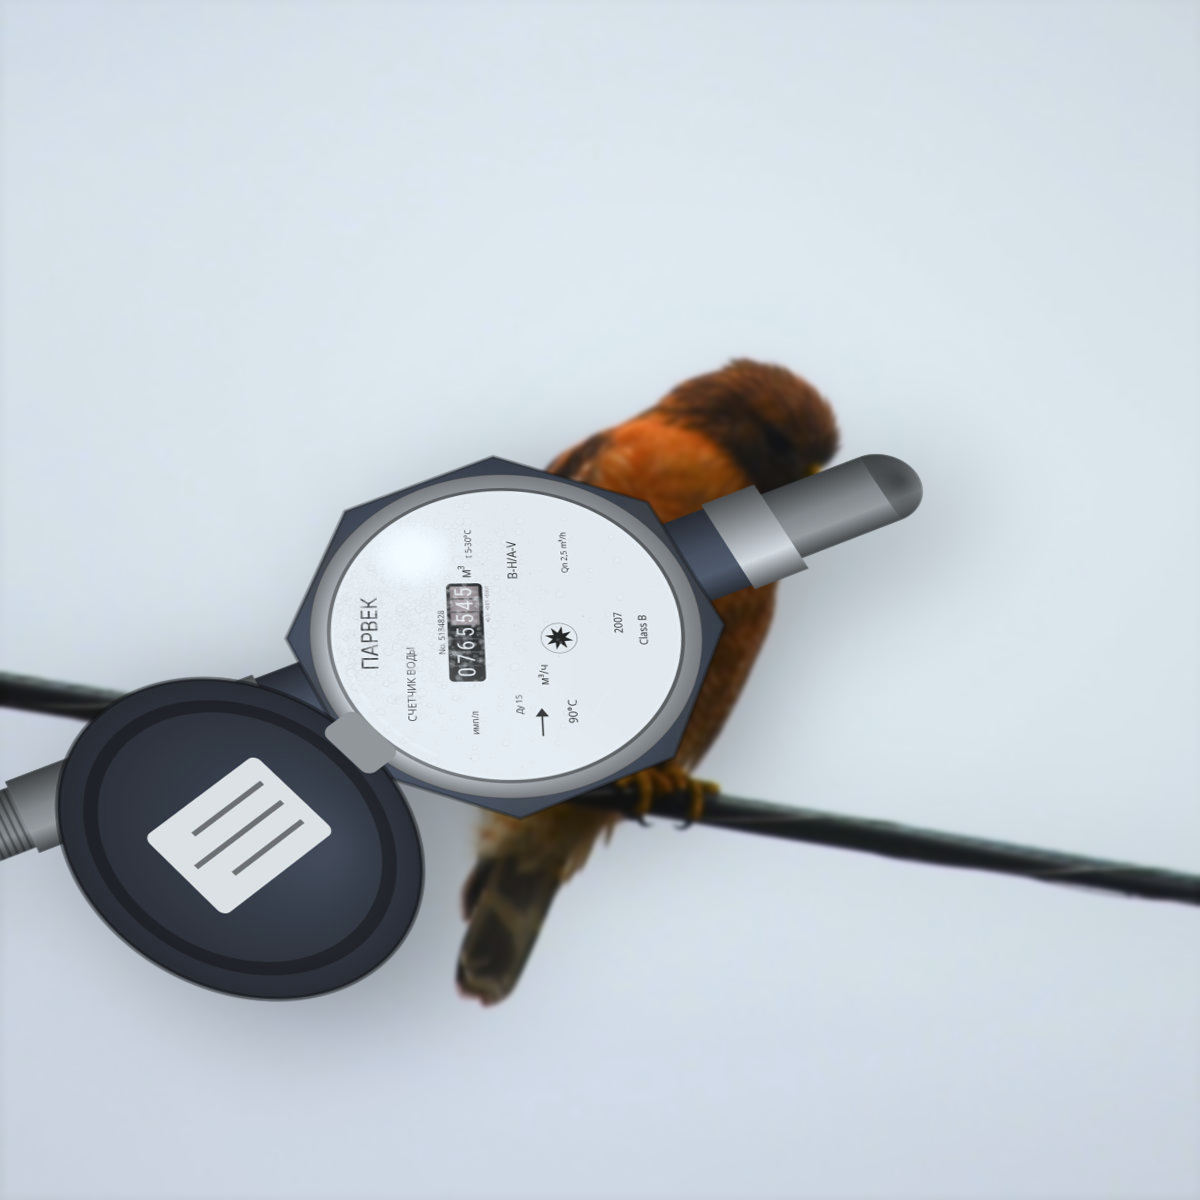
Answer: 765.545 m³
